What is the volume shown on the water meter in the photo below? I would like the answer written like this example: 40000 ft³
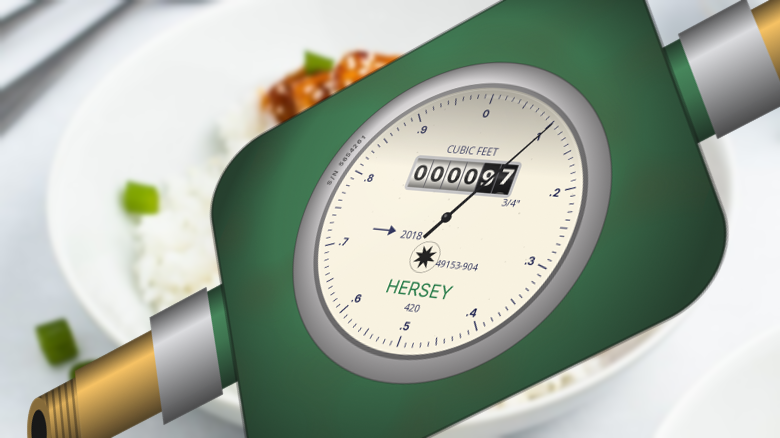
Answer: 97.10 ft³
